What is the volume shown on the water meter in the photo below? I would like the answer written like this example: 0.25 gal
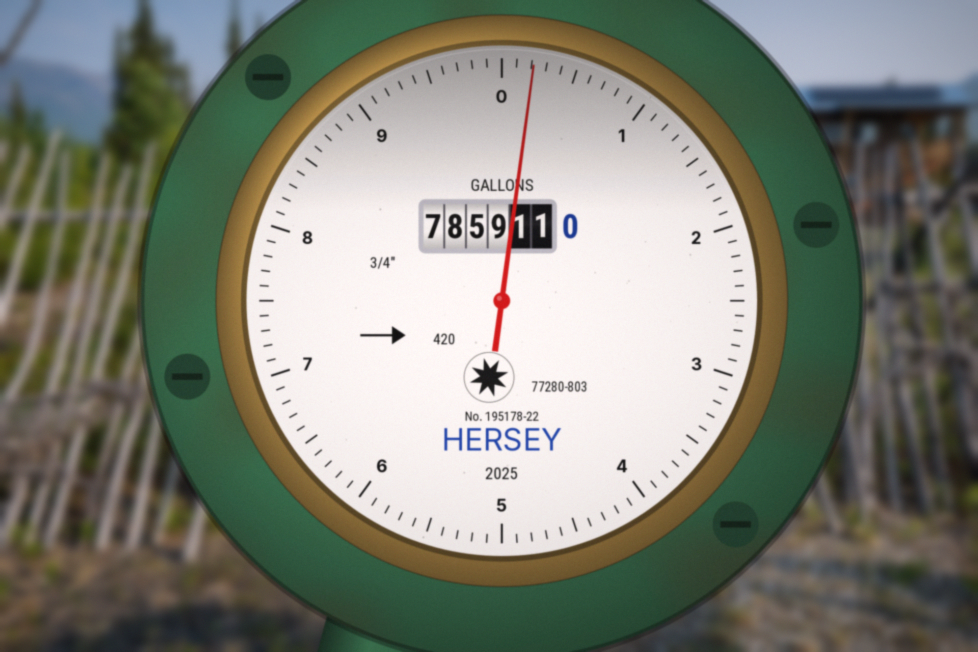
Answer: 7859110.2 gal
